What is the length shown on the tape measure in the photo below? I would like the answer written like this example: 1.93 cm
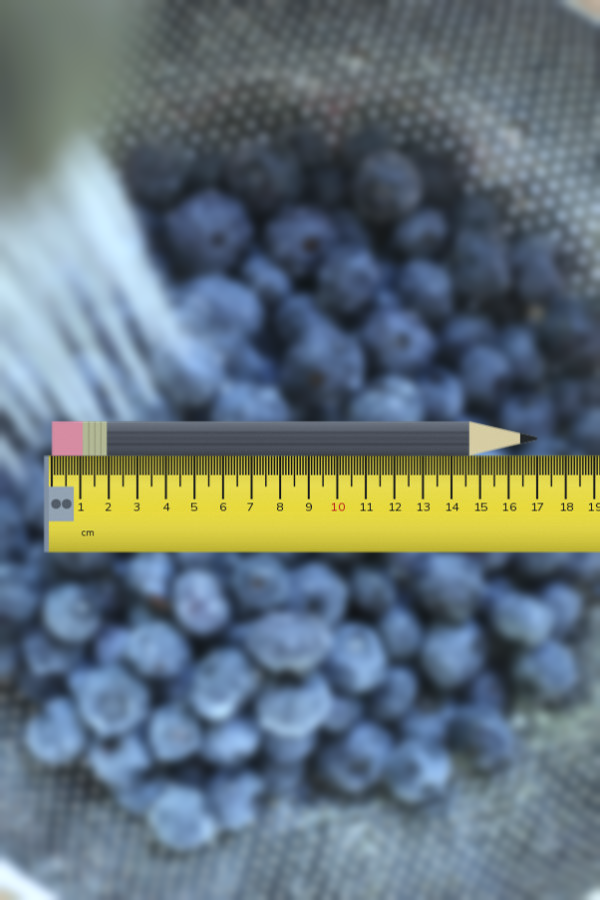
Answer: 17 cm
